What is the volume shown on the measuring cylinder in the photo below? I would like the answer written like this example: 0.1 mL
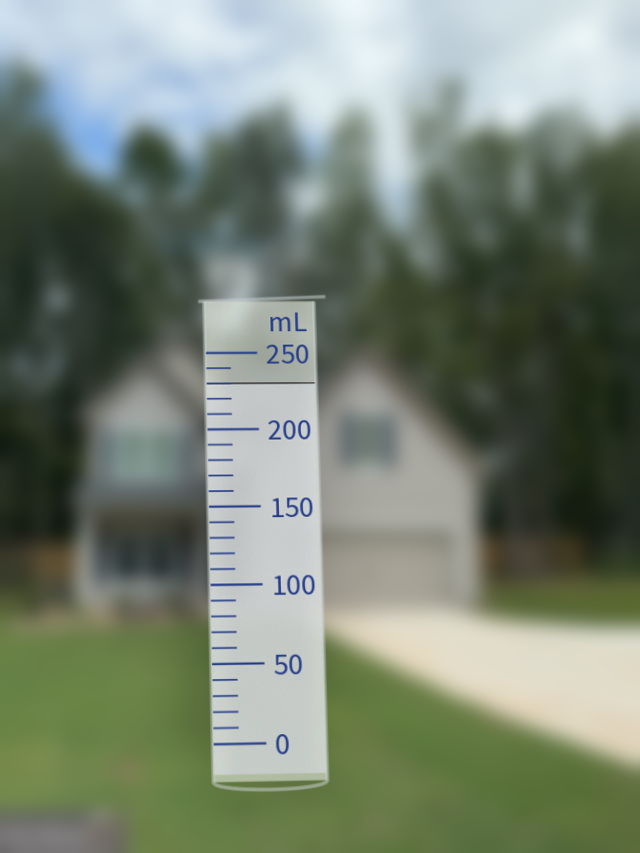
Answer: 230 mL
